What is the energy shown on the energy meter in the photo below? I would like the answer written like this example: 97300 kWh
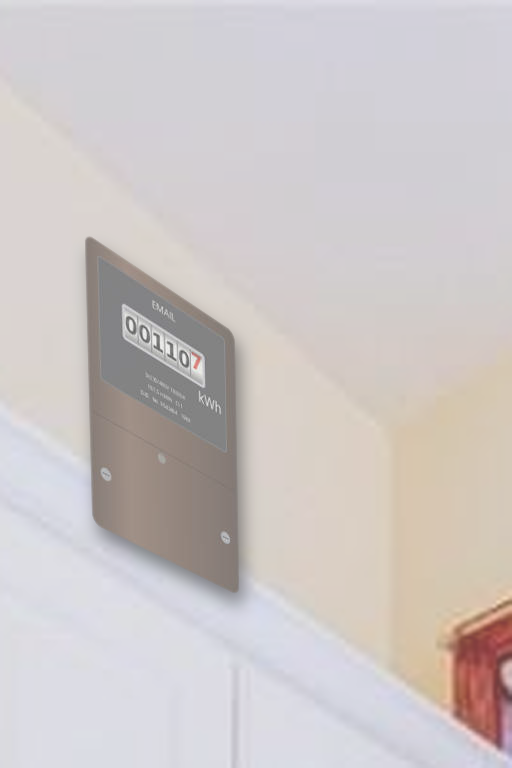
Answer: 110.7 kWh
